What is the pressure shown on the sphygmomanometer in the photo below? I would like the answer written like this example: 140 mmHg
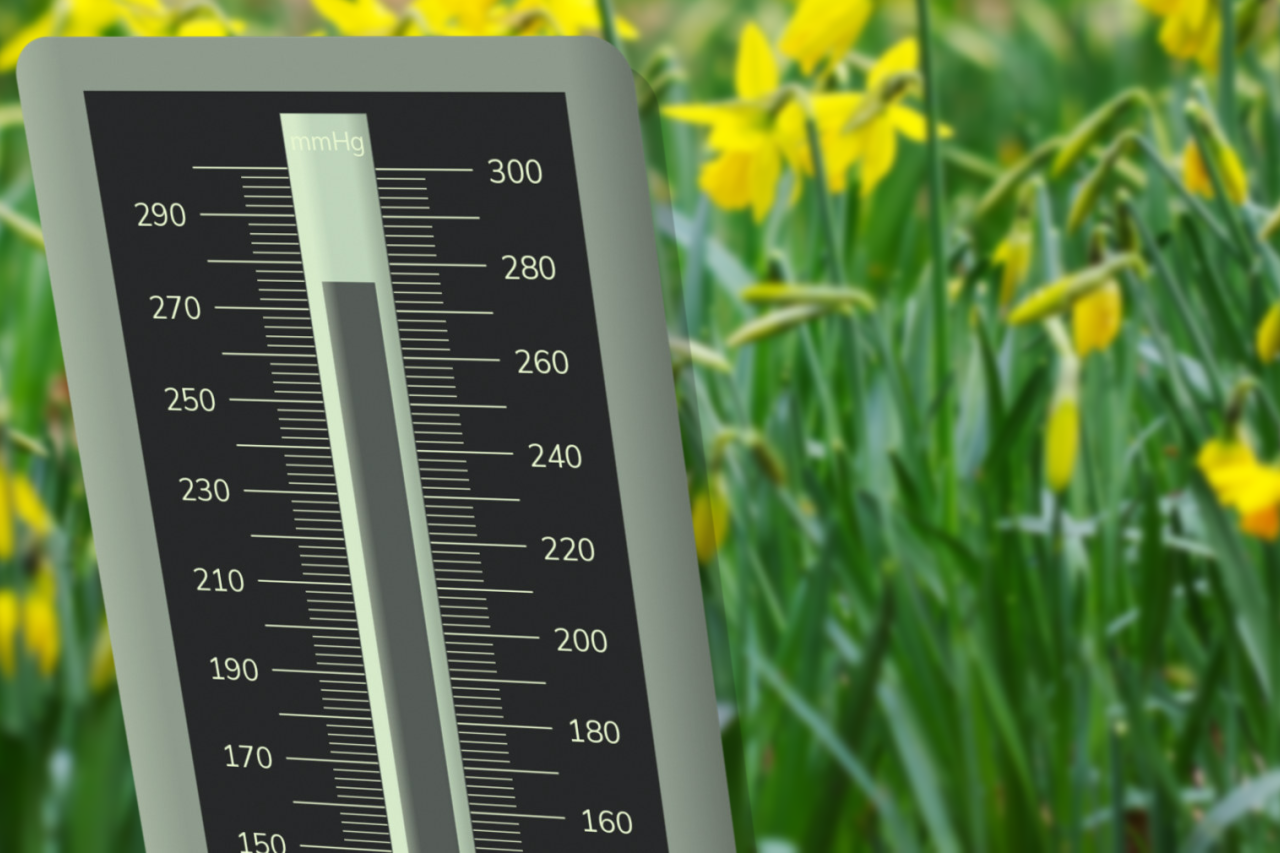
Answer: 276 mmHg
